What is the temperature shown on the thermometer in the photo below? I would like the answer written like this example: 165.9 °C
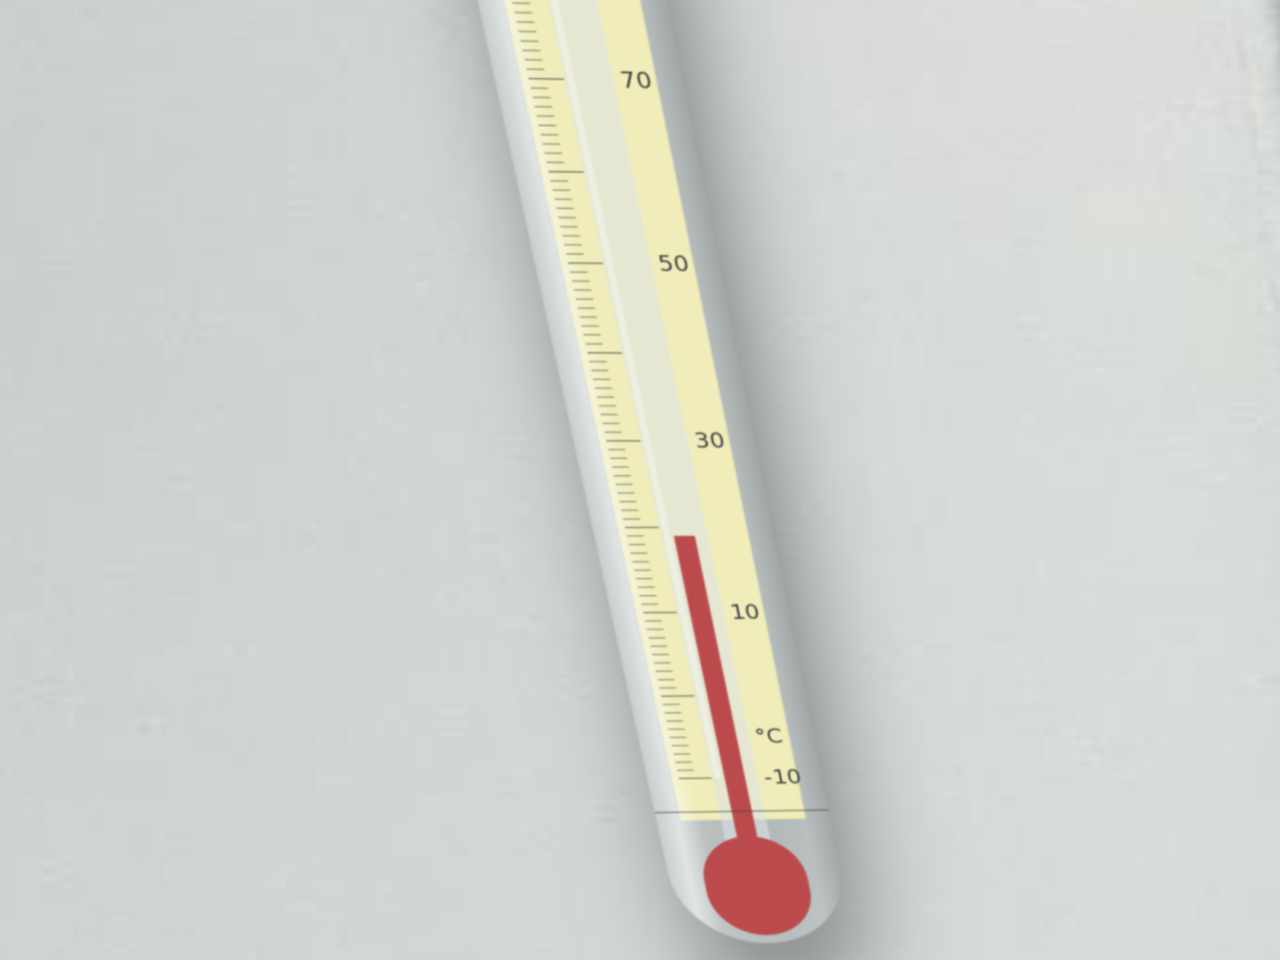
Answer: 19 °C
